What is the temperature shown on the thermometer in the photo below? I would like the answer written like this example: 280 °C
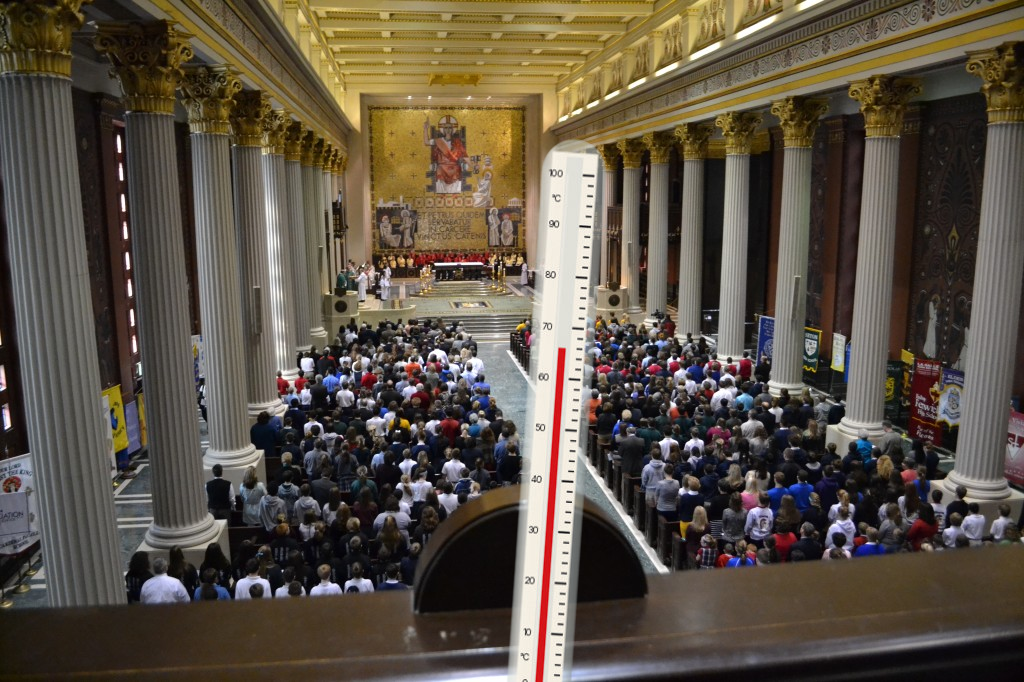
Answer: 66 °C
